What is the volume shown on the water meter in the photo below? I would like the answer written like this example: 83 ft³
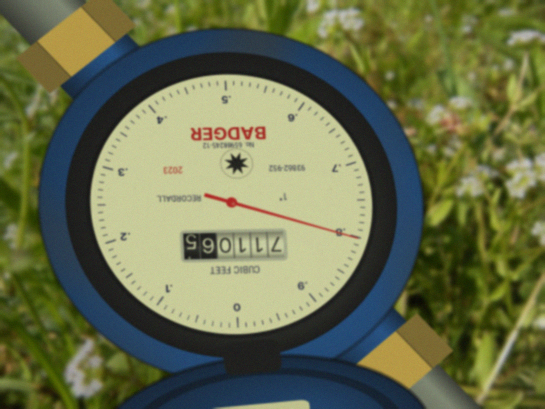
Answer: 711064.80 ft³
